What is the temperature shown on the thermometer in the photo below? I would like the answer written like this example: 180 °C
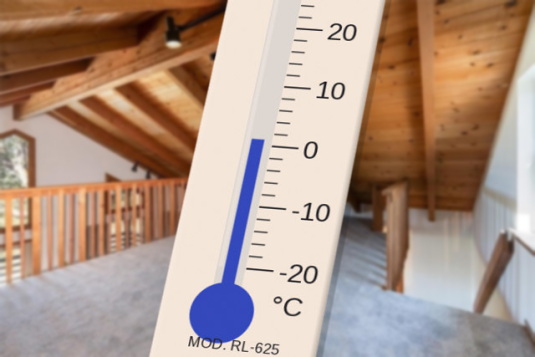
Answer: 1 °C
